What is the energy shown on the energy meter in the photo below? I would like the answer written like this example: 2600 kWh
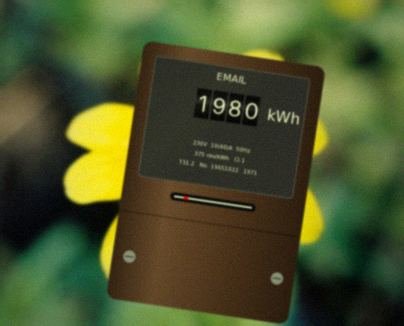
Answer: 1980 kWh
